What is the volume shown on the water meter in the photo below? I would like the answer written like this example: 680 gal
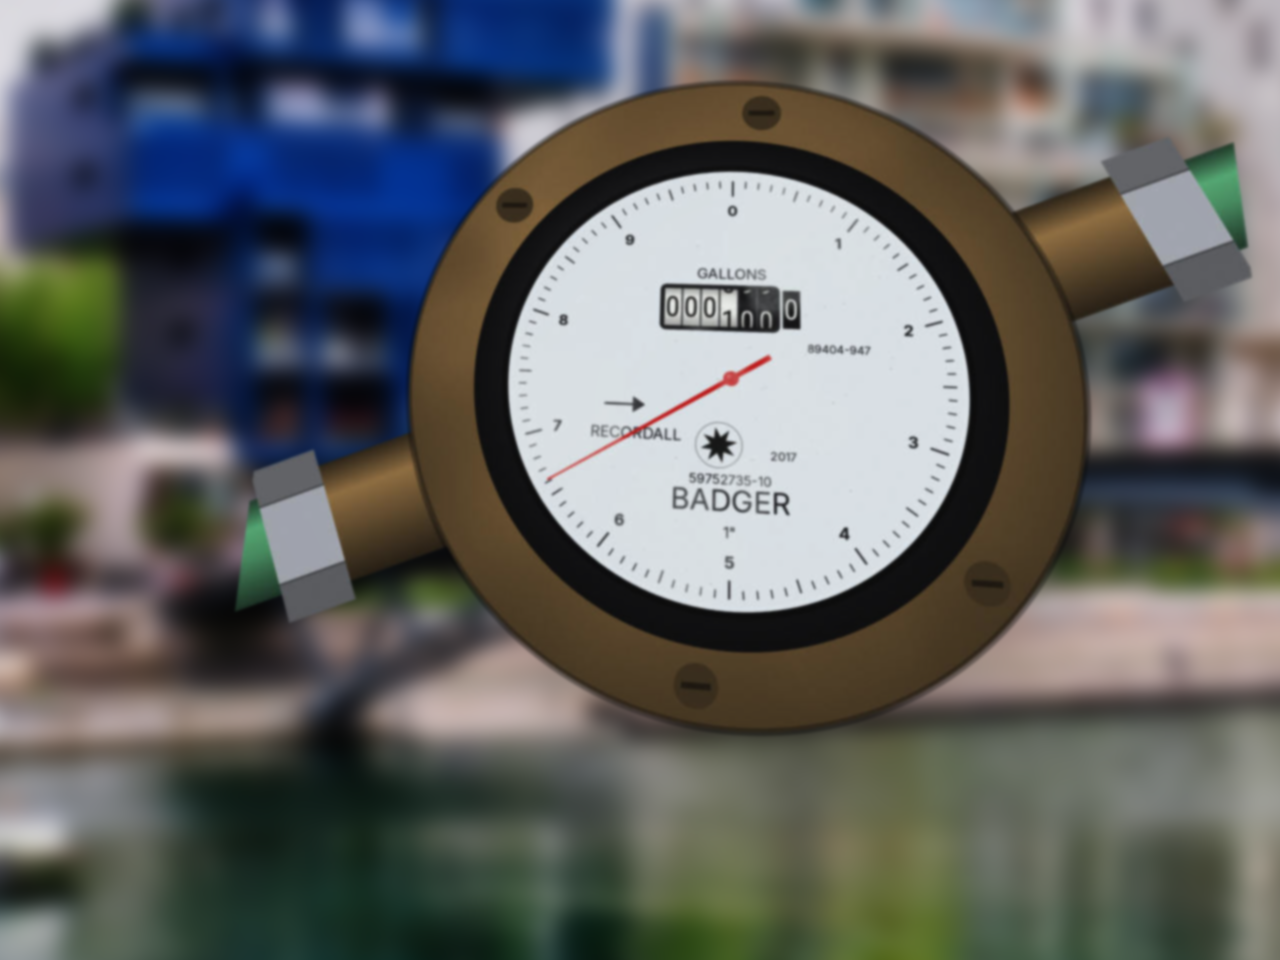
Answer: 996.6 gal
